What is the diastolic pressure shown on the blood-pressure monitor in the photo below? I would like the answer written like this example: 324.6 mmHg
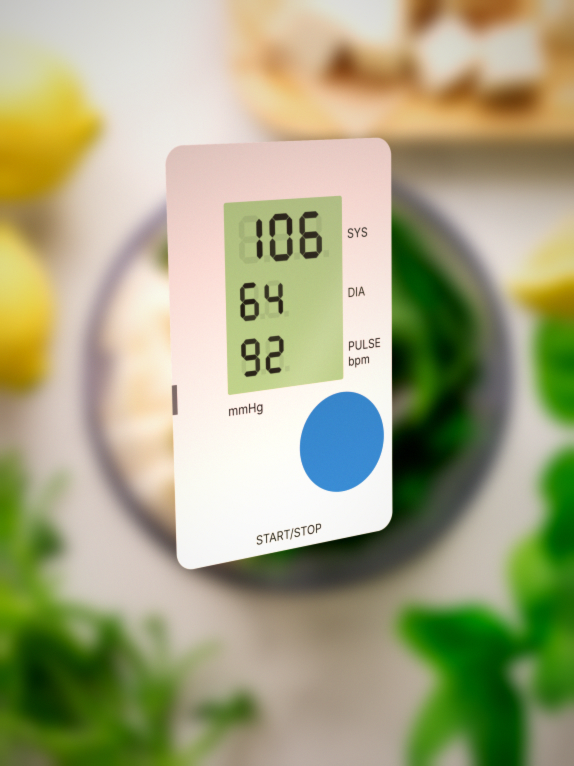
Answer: 64 mmHg
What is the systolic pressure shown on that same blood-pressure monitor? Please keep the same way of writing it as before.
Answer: 106 mmHg
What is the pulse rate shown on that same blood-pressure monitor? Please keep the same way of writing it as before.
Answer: 92 bpm
